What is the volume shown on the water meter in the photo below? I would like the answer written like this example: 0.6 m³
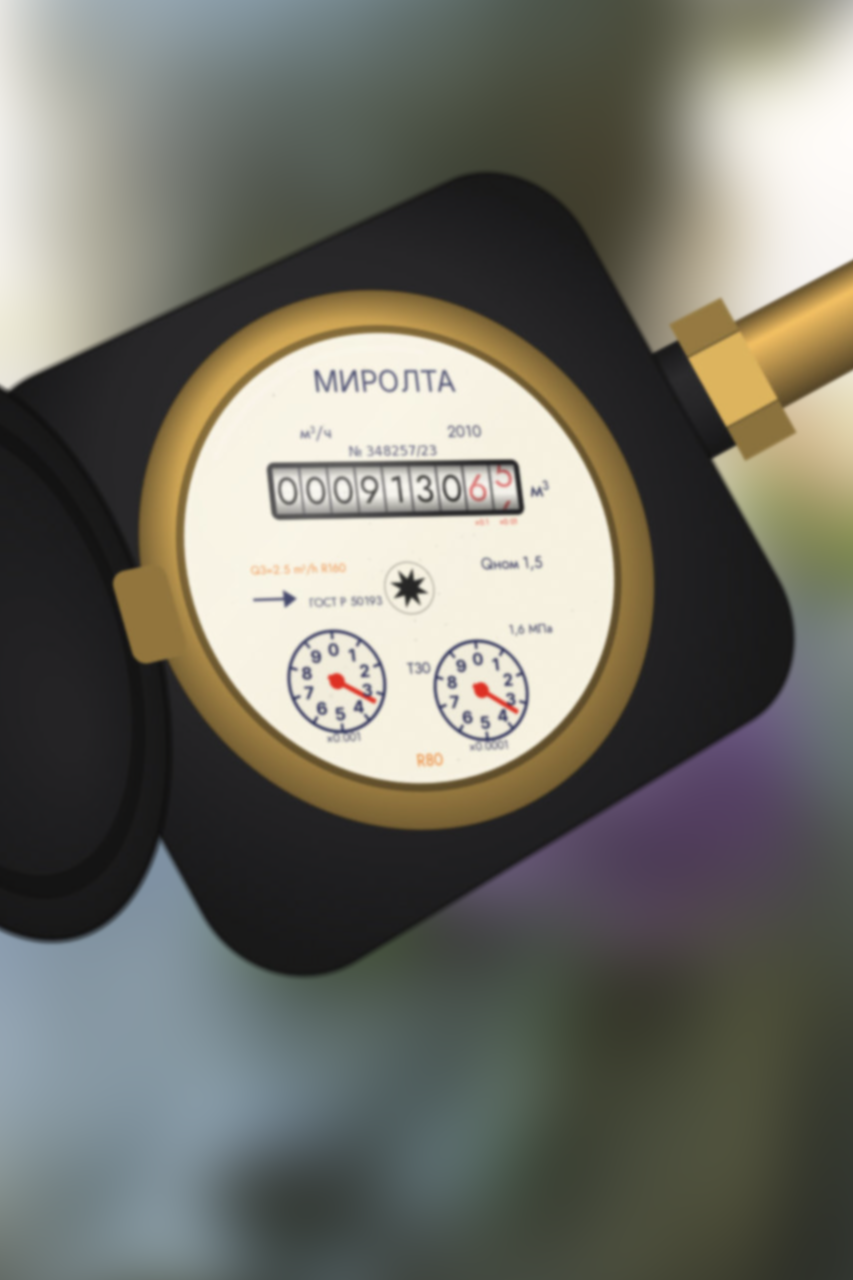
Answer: 9130.6533 m³
